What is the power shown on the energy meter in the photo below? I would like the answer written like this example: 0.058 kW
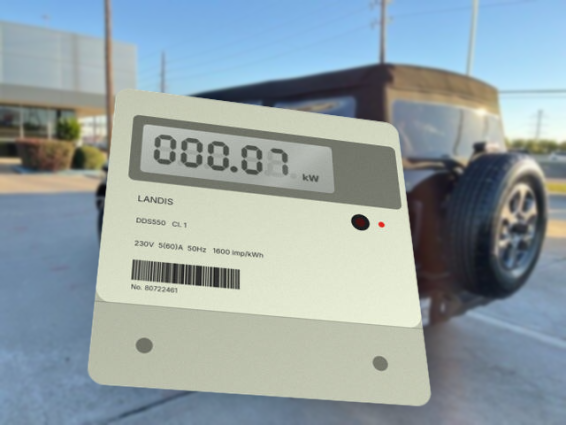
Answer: 0.07 kW
